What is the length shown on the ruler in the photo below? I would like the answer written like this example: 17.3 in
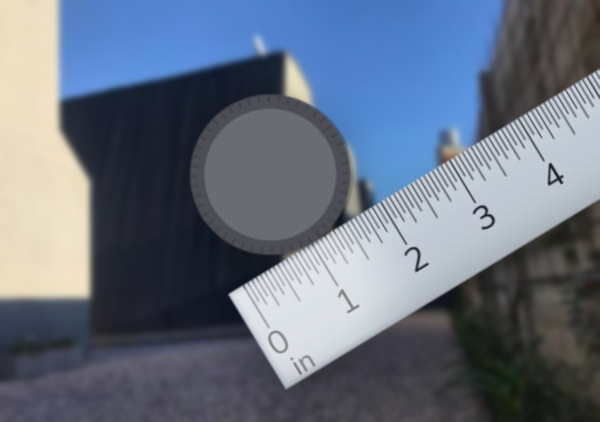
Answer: 2 in
